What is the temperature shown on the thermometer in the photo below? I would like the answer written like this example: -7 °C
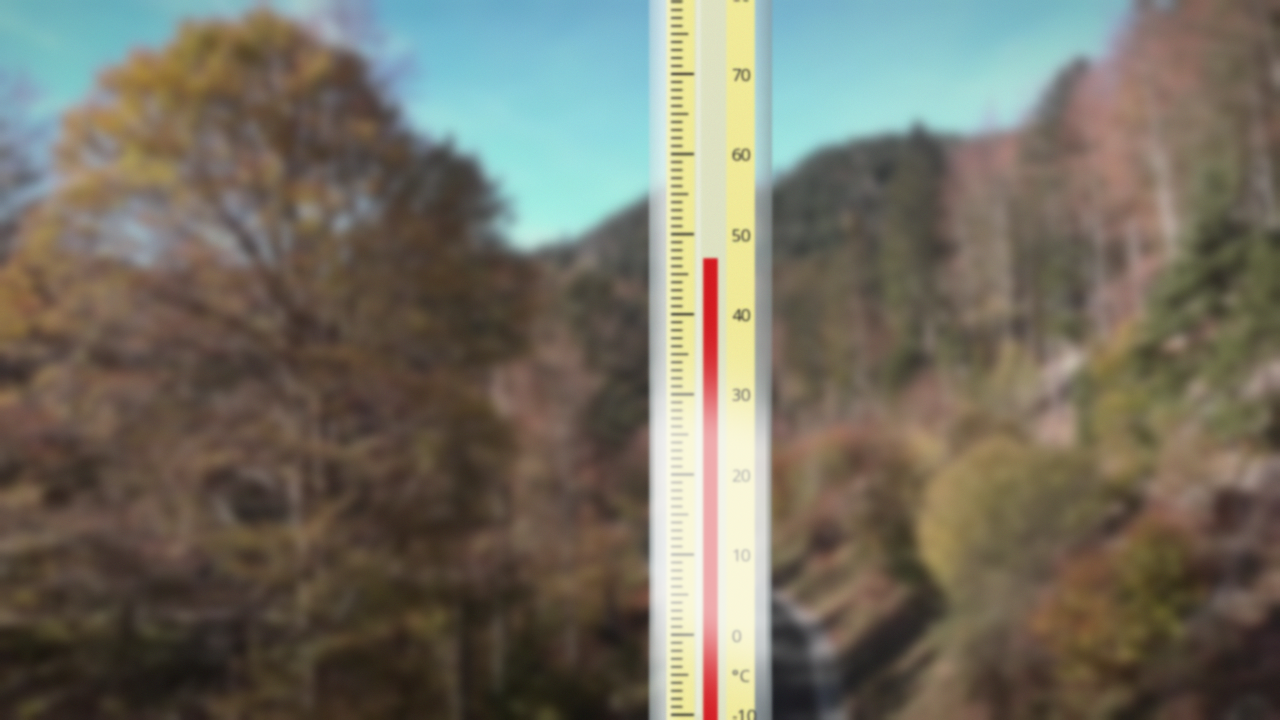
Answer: 47 °C
